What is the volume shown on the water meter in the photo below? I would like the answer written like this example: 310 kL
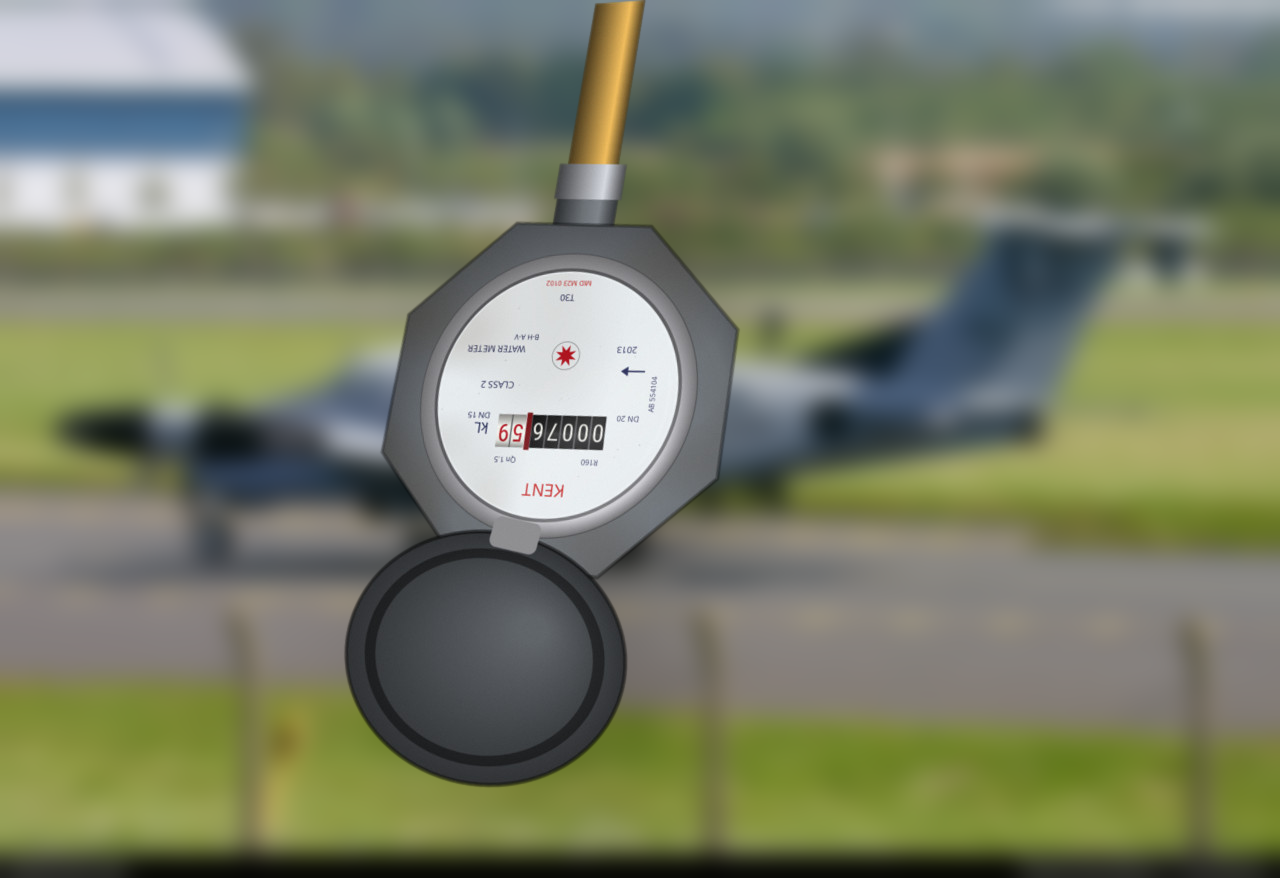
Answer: 76.59 kL
